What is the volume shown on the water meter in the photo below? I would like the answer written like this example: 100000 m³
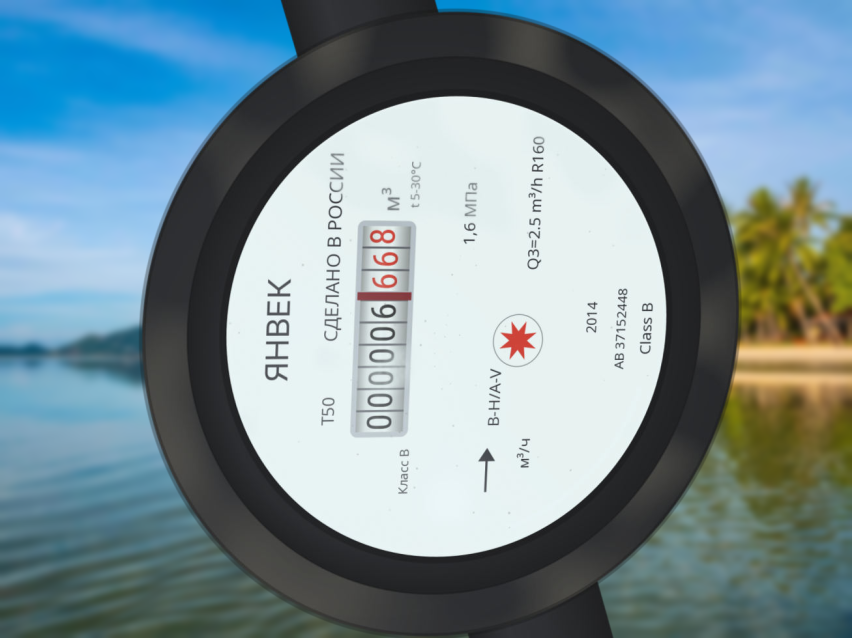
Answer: 6.668 m³
